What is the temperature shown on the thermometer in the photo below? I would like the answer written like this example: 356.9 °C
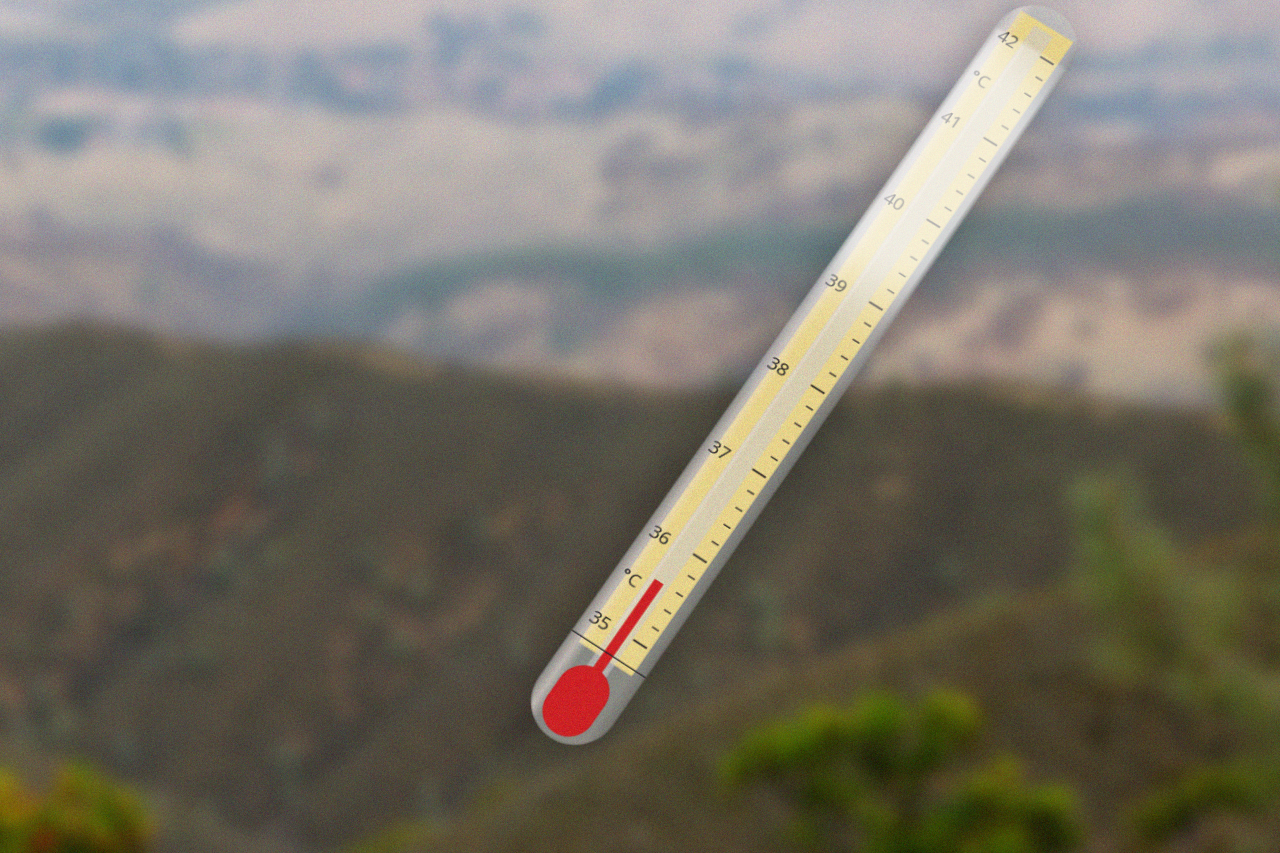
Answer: 35.6 °C
